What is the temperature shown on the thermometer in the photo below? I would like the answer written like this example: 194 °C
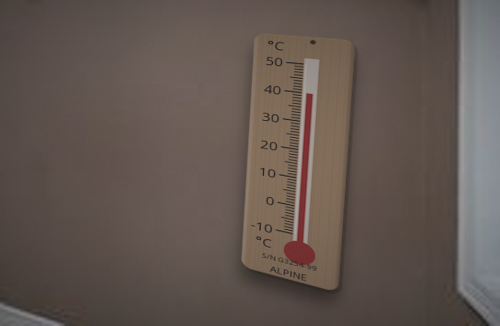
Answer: 40 °C
